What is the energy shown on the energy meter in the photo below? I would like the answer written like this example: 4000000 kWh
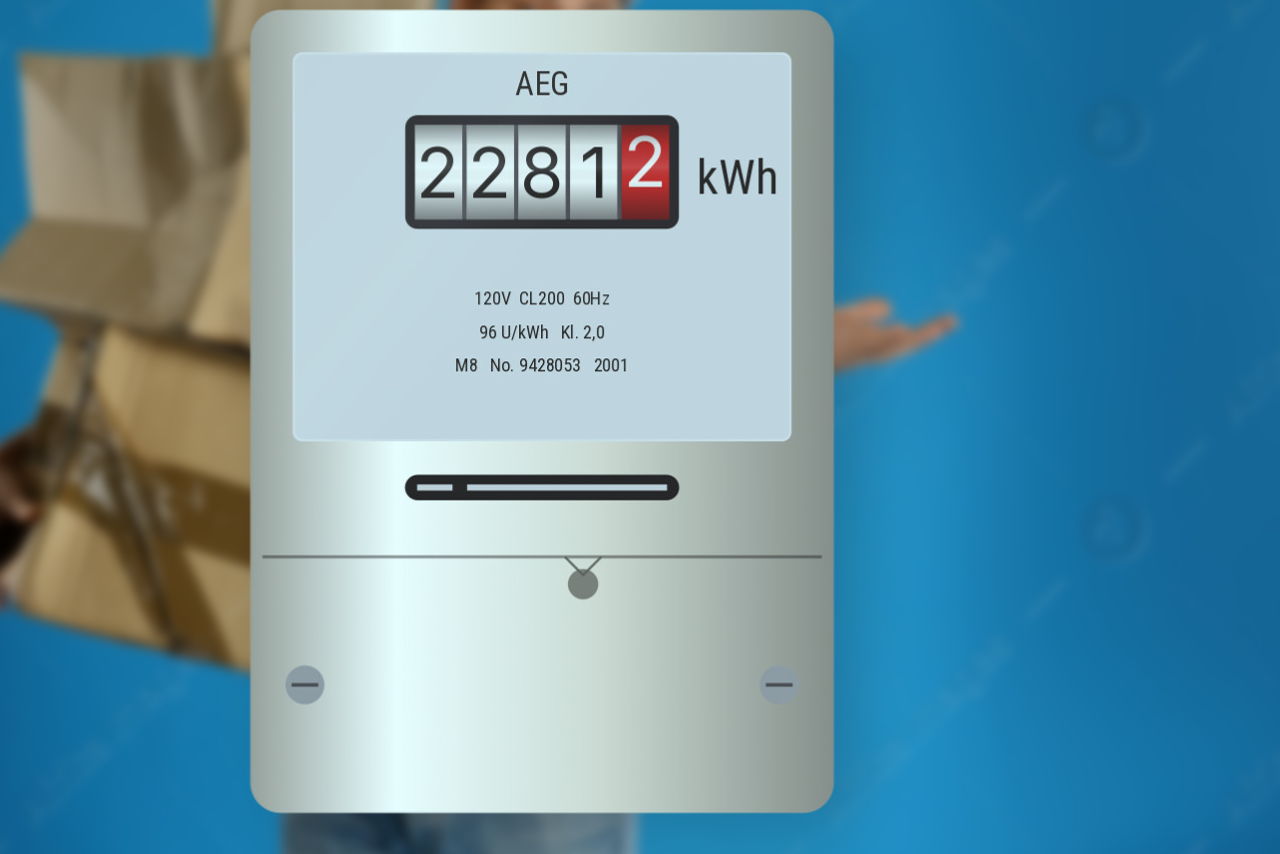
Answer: 2281.2 kWh
